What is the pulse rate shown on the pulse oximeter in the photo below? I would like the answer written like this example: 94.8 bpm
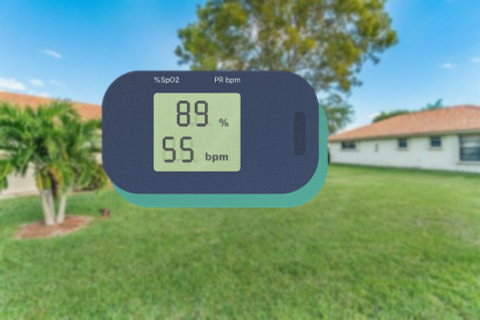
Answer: 55 bpm
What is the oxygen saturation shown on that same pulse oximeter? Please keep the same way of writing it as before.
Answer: 89 %
